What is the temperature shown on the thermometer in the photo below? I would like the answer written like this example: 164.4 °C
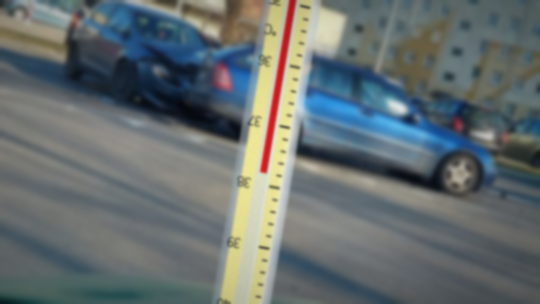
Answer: 37.8 °C
